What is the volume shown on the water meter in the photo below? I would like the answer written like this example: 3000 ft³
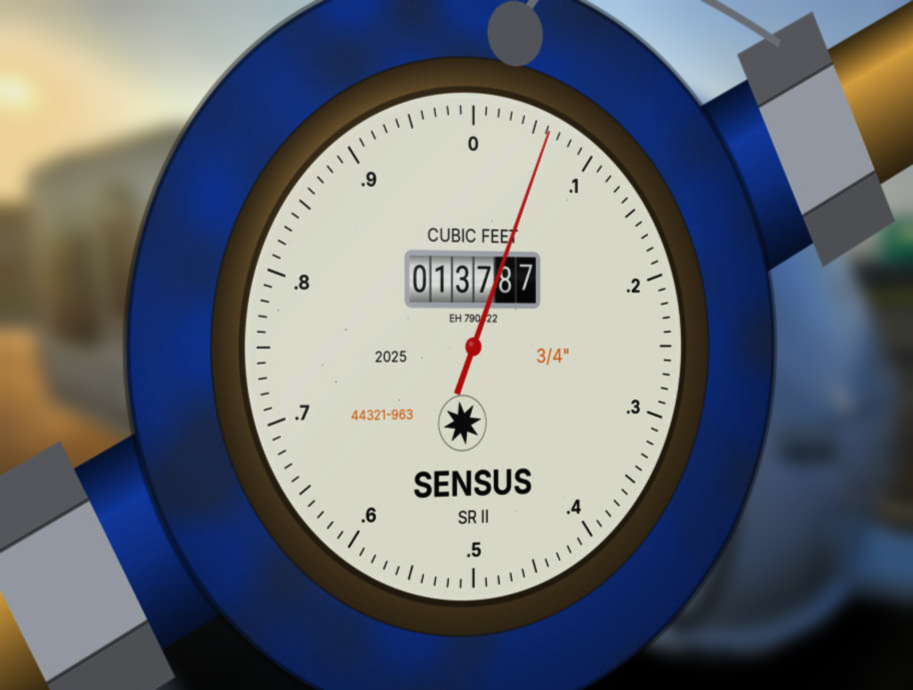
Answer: 13787.06 ft³
